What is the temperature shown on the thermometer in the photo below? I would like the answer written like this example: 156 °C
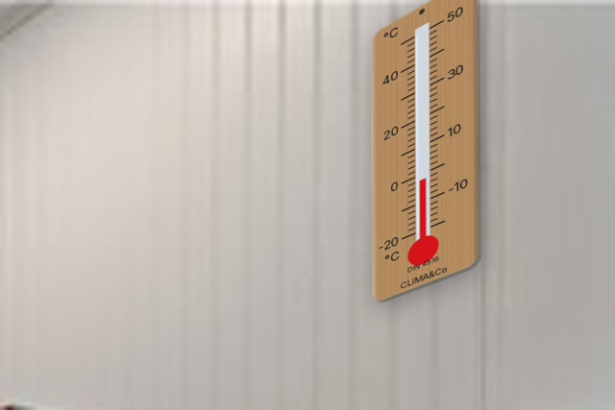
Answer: -2 °C
